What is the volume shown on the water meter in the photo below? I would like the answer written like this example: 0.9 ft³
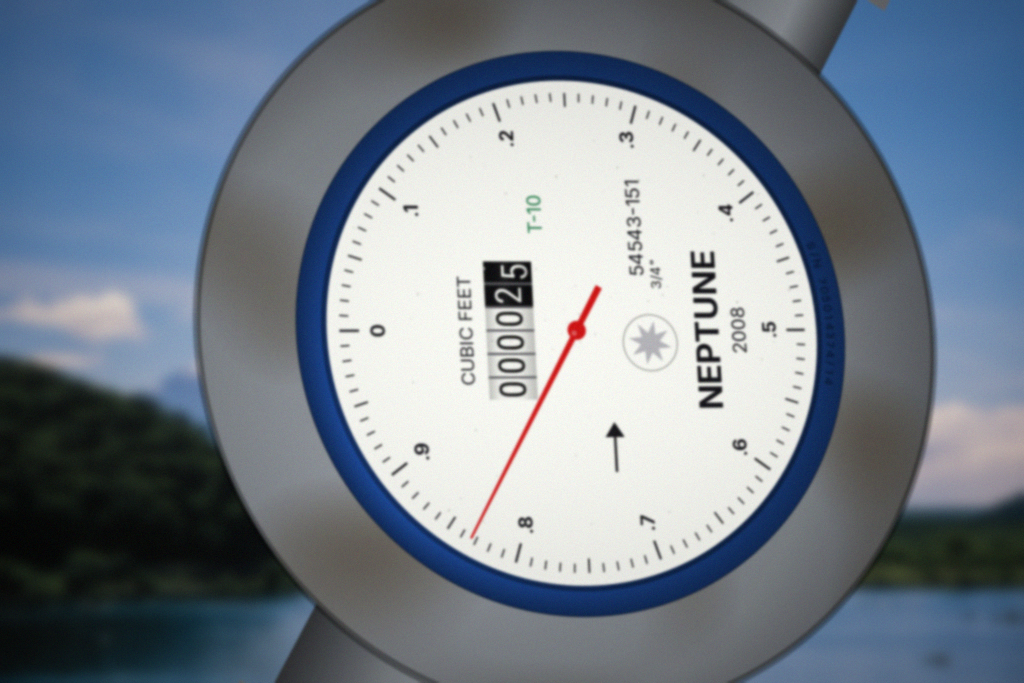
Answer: 24.83 ft³
